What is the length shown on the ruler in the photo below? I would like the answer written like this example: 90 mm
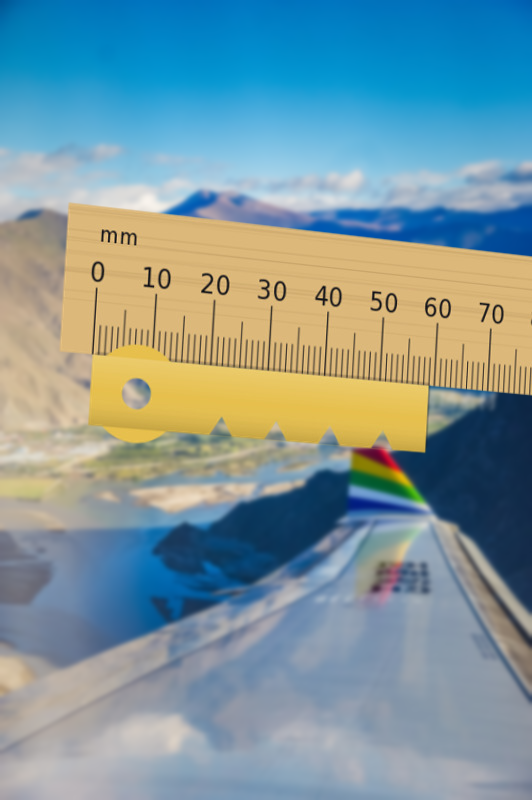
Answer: 59 mm
